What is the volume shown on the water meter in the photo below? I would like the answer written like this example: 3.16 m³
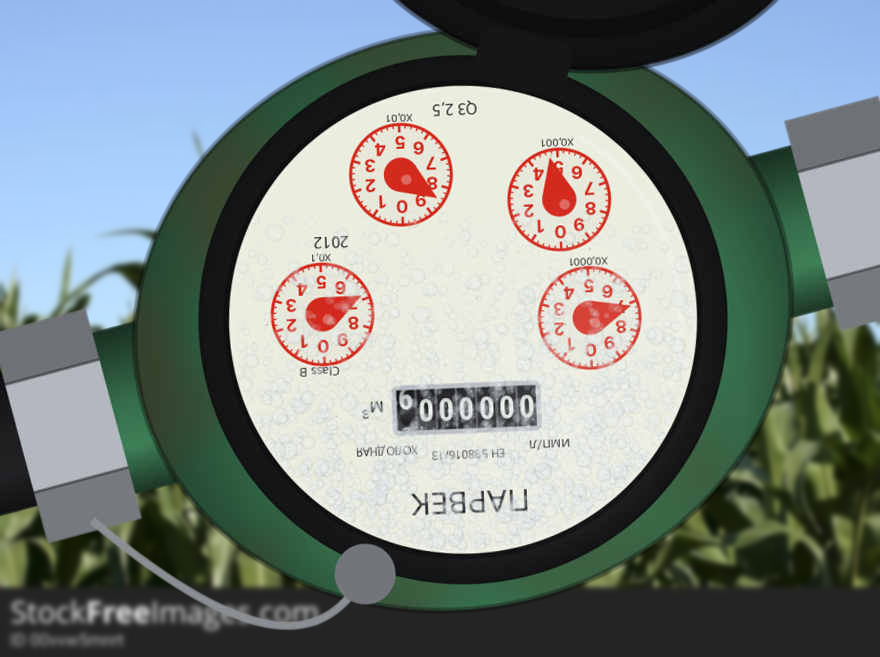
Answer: 8.6847 m³
